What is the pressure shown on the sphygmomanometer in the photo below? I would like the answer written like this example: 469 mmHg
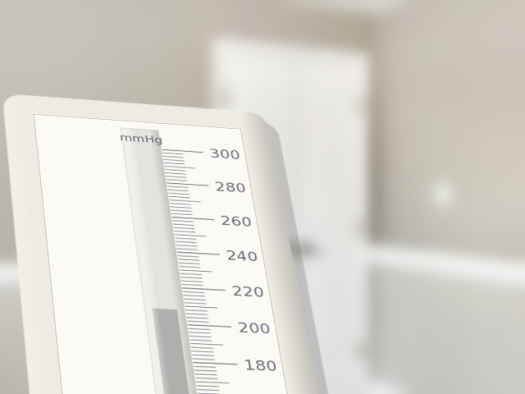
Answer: 208 mmHg
